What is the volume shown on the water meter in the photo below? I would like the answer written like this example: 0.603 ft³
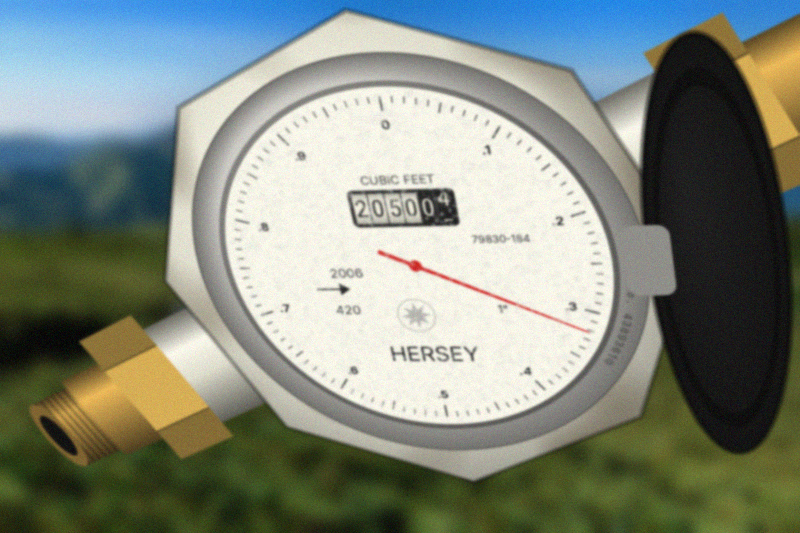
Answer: 205004.32 ft³
